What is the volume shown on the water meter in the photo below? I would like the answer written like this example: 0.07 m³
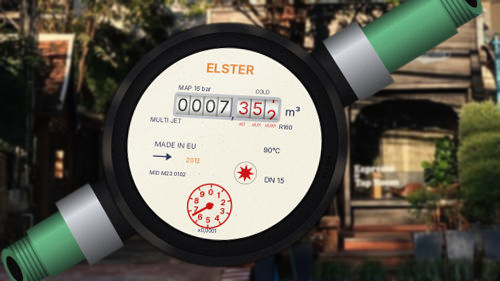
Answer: 7.3516 m³
